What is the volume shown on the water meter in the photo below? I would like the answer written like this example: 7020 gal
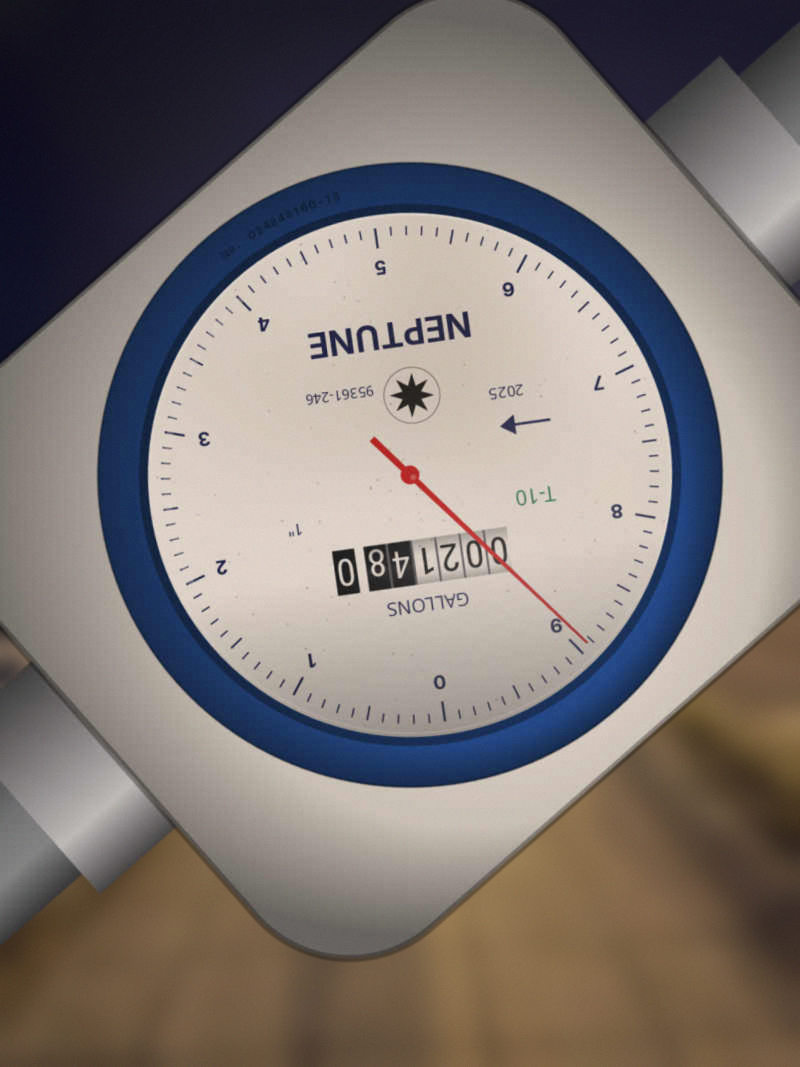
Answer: 21478.9 gal
